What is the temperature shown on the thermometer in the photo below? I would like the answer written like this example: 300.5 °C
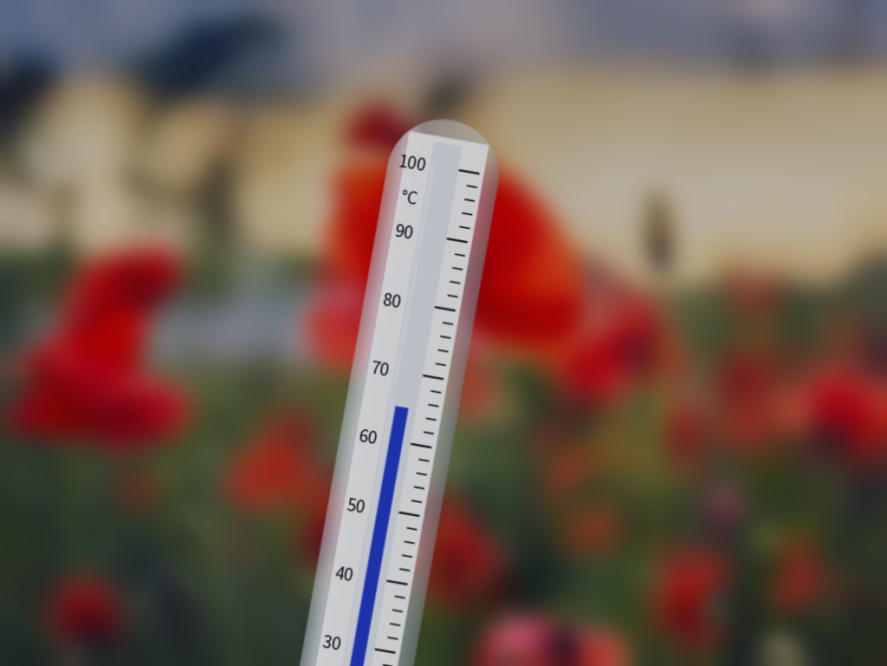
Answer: 65 °C
